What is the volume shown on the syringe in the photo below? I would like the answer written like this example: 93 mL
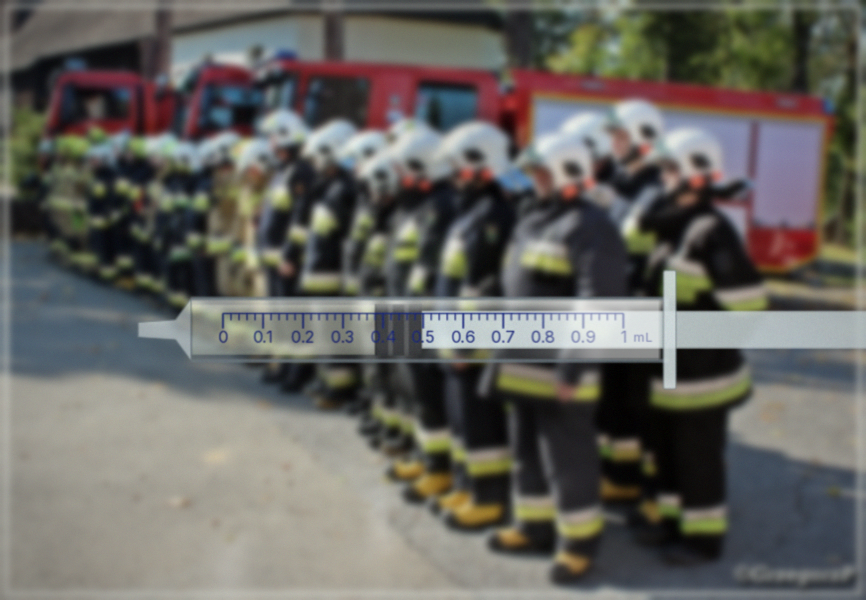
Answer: 0.38 mL
